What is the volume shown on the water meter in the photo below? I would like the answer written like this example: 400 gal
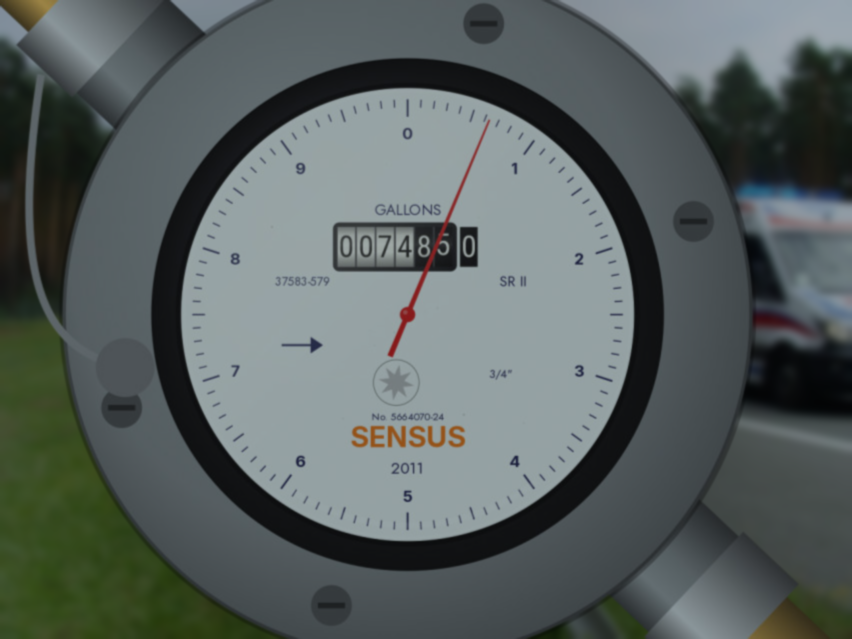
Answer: 74850.6 gal
